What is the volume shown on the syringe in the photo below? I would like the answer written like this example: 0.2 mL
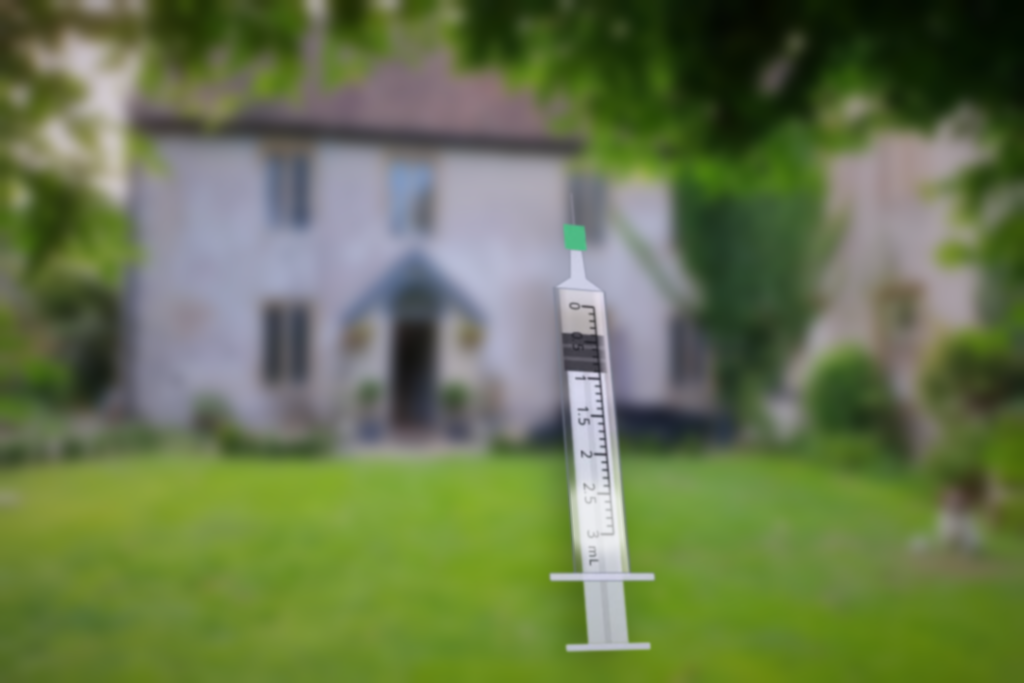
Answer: 0.4 mL
